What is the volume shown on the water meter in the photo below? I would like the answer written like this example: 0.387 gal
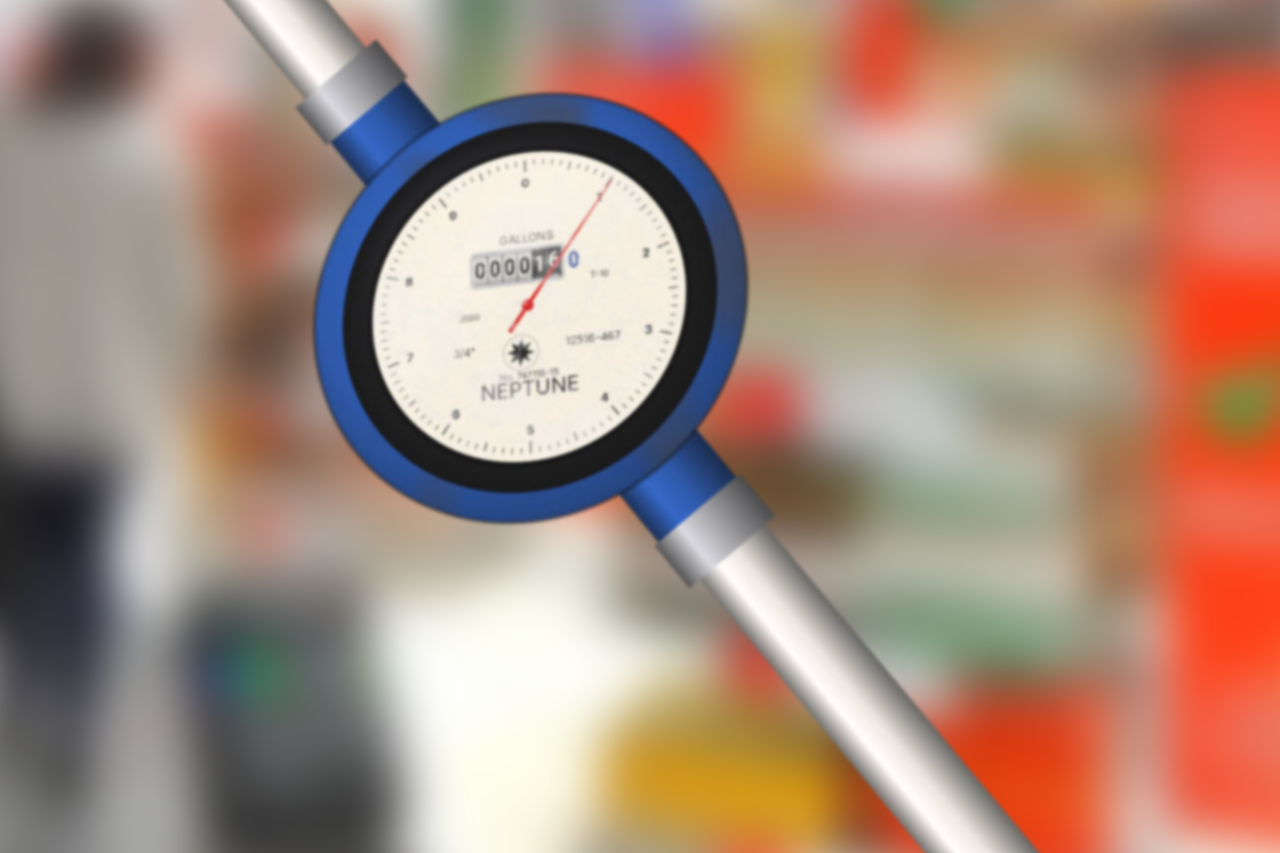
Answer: 161.0 gal
